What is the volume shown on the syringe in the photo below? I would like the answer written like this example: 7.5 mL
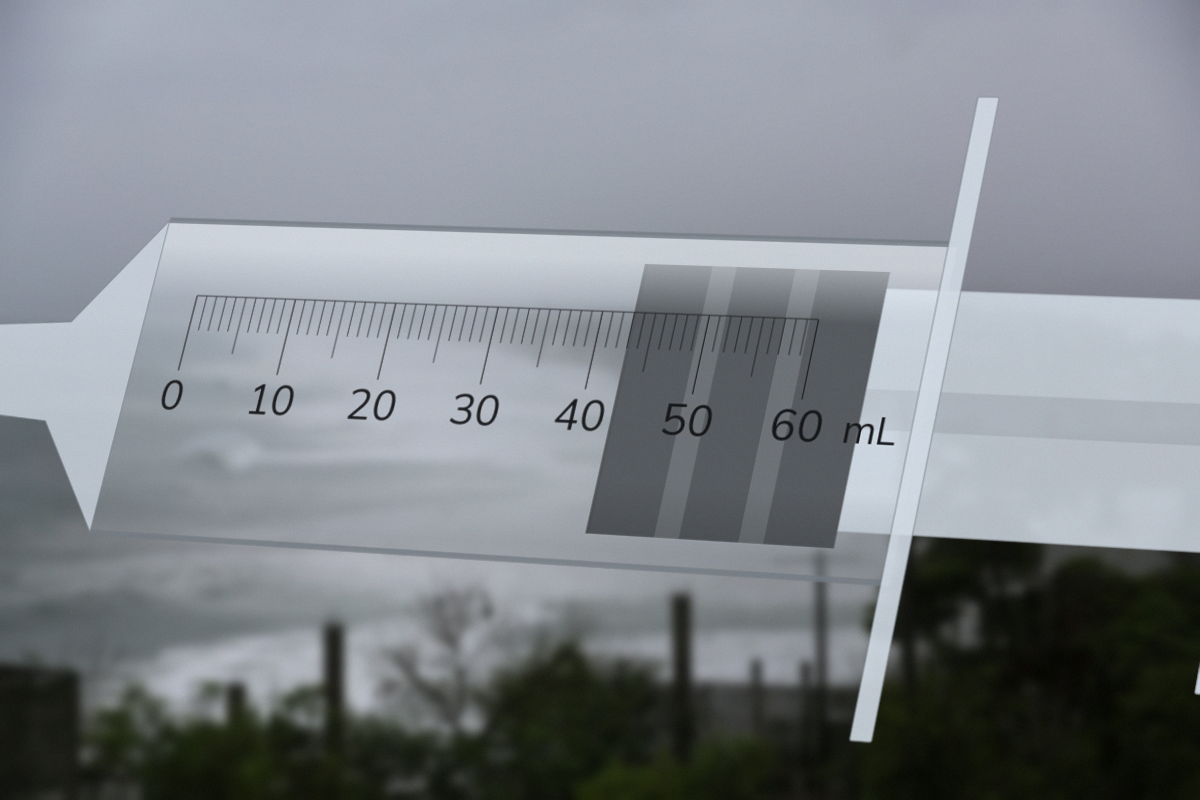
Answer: 43 mL
